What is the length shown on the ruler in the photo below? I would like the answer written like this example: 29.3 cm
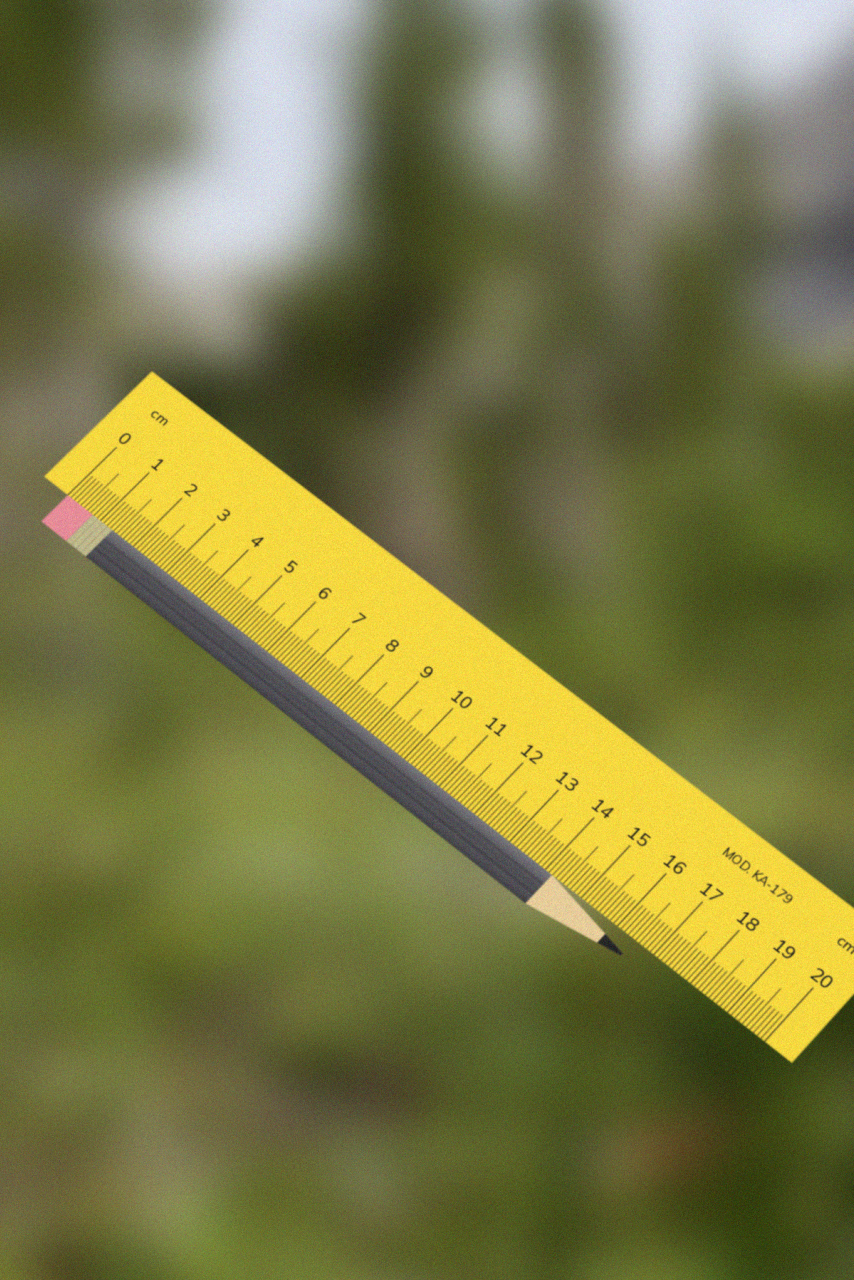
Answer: 16.5 cm
